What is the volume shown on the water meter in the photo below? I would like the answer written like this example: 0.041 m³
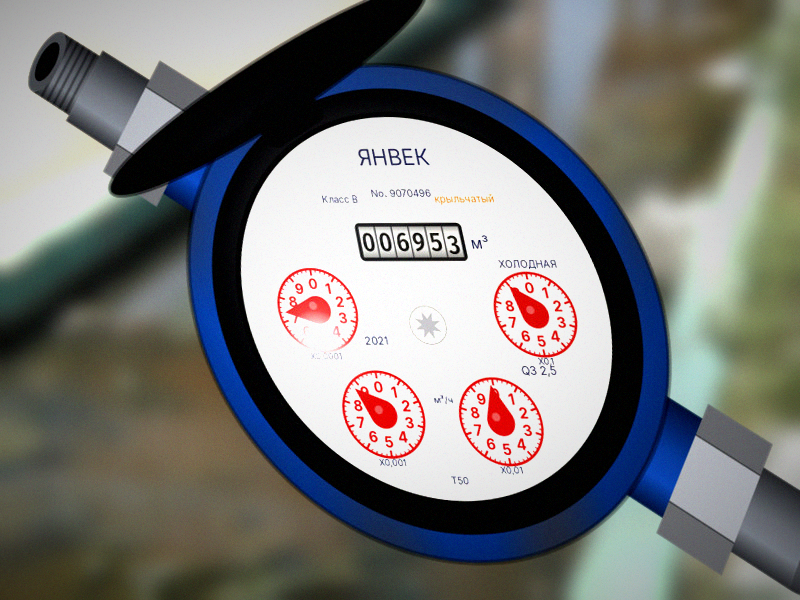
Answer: 6952.8987 m³
